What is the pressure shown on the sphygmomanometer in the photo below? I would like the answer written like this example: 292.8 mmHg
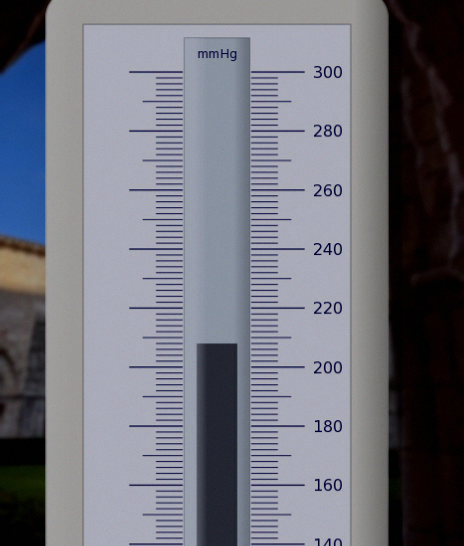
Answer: 208 mmHg
